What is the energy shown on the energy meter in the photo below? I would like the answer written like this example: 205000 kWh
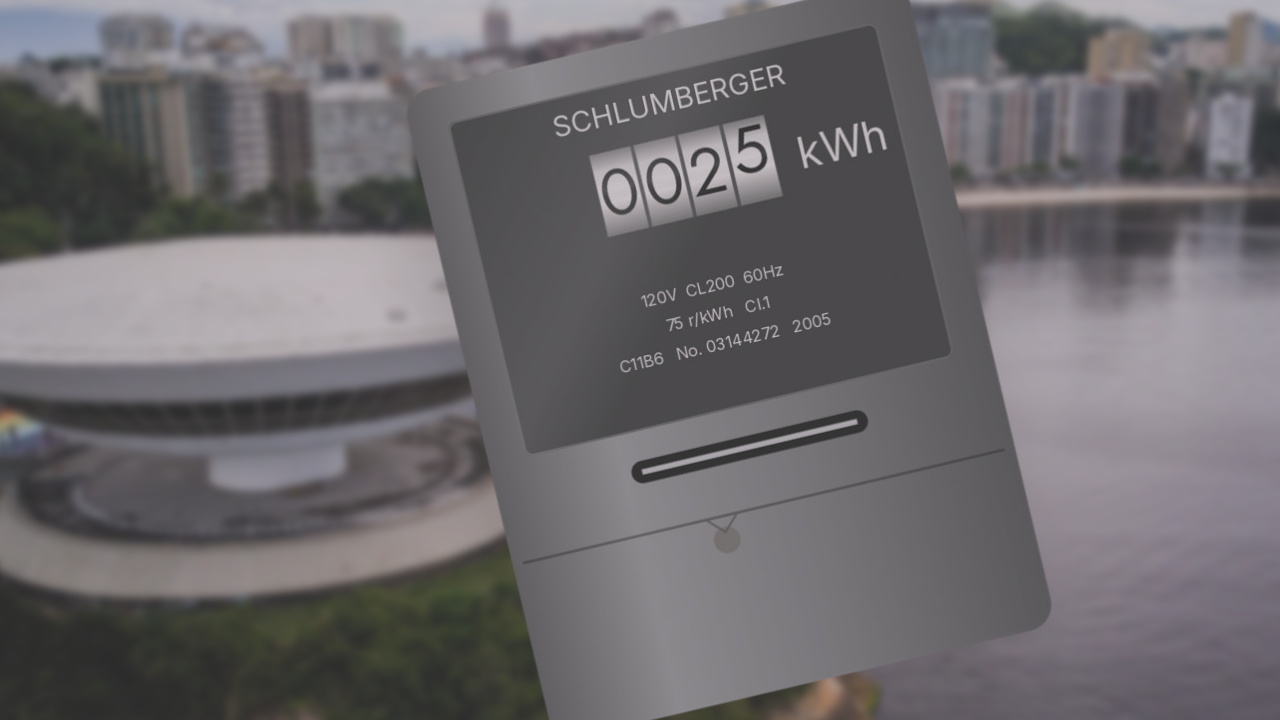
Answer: 25 kWh
